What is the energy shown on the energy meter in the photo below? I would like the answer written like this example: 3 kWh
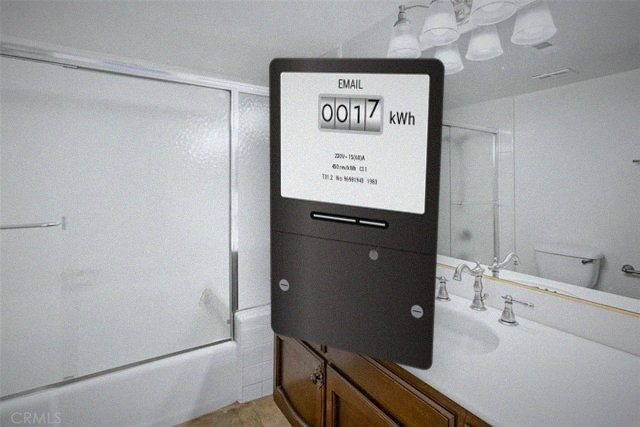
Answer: 17 kWh
